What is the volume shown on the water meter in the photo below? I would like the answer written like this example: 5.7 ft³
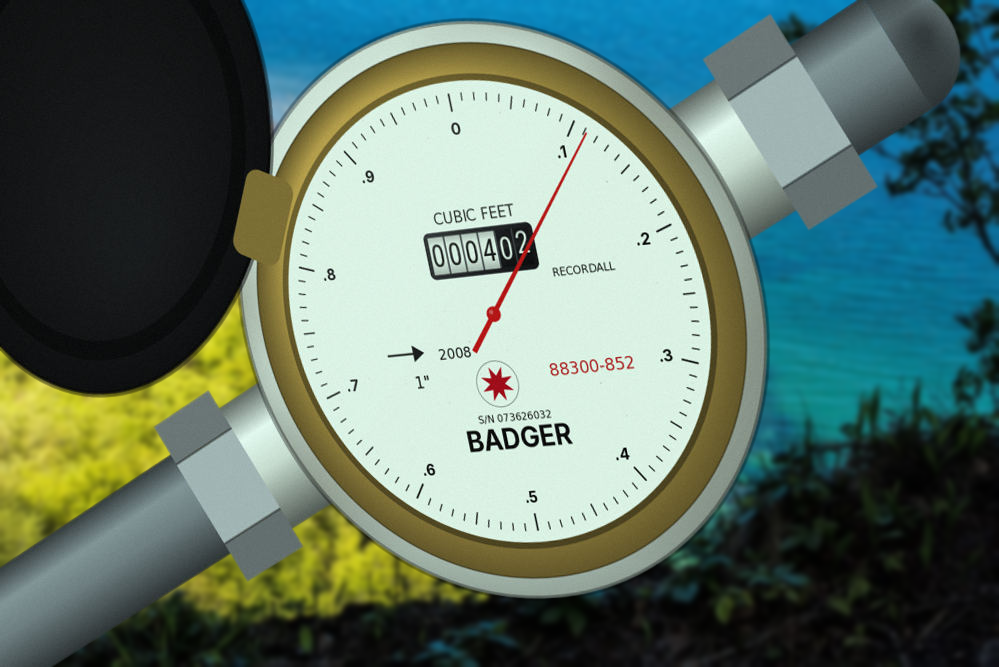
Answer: 402.11 ft³
